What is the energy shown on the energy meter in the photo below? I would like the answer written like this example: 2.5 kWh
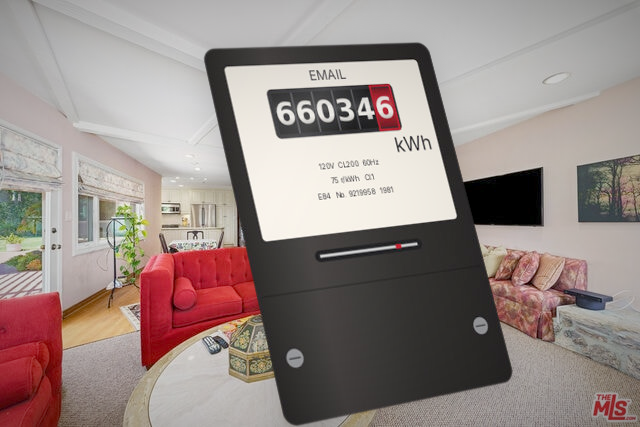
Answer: 66034.6 kWh
